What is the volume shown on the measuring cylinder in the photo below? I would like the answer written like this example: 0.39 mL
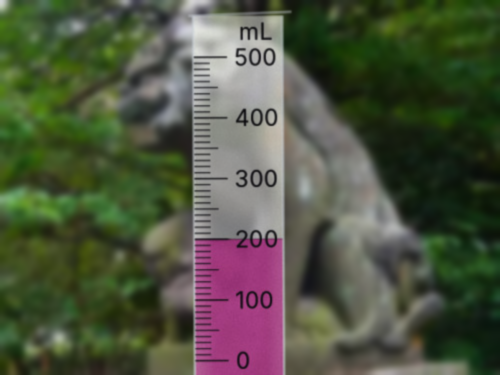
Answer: 200 mL
